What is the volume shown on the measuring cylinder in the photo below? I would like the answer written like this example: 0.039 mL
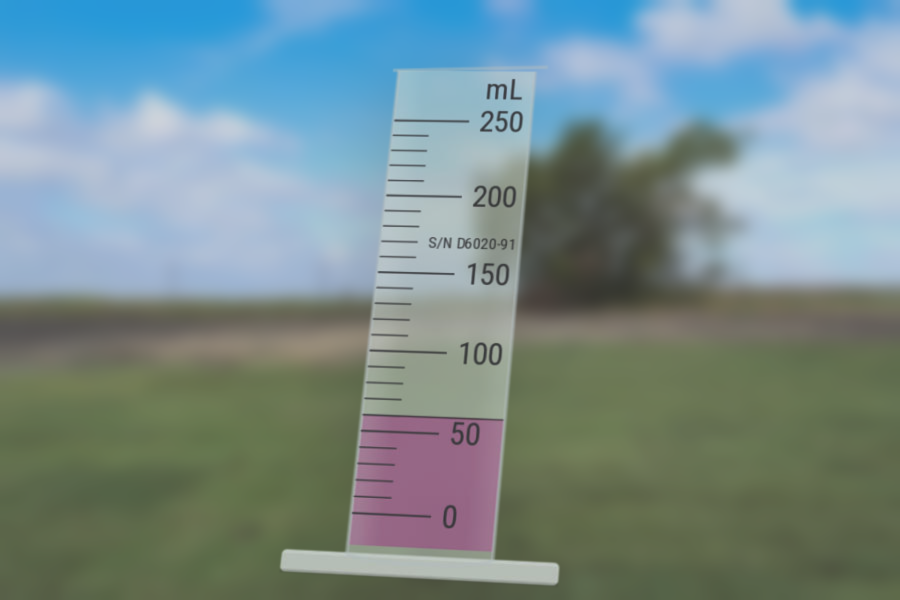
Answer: 60 mL
